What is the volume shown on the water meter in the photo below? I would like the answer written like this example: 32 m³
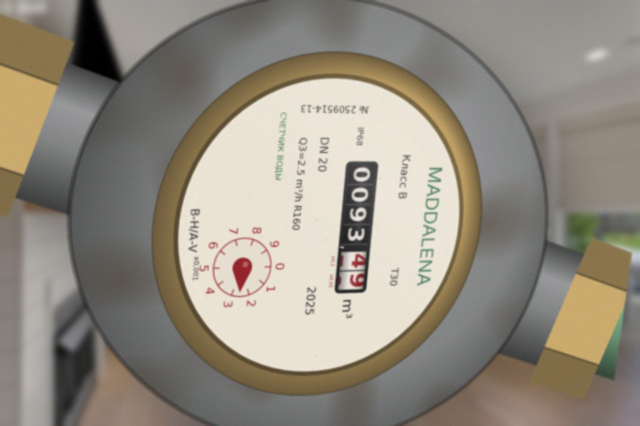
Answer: 93.492 m³
